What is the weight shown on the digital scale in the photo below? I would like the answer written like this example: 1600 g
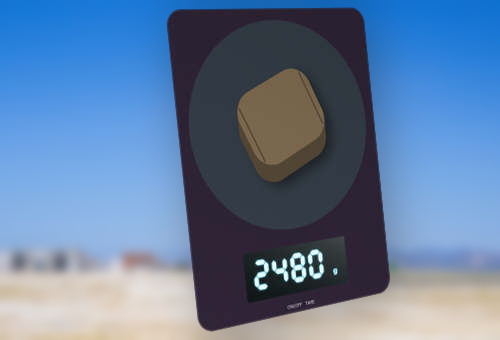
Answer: 2480 g
